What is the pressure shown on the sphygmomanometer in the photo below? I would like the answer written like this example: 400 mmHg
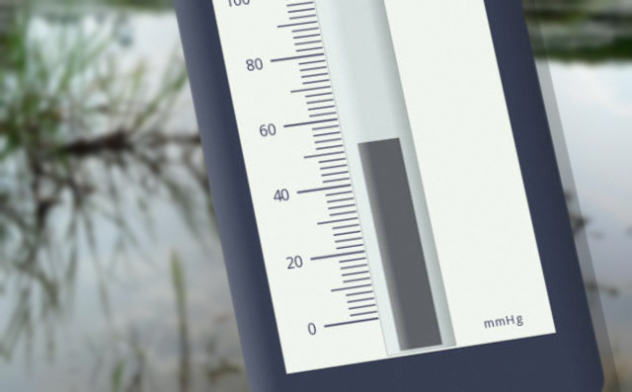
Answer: 52 mmHg
